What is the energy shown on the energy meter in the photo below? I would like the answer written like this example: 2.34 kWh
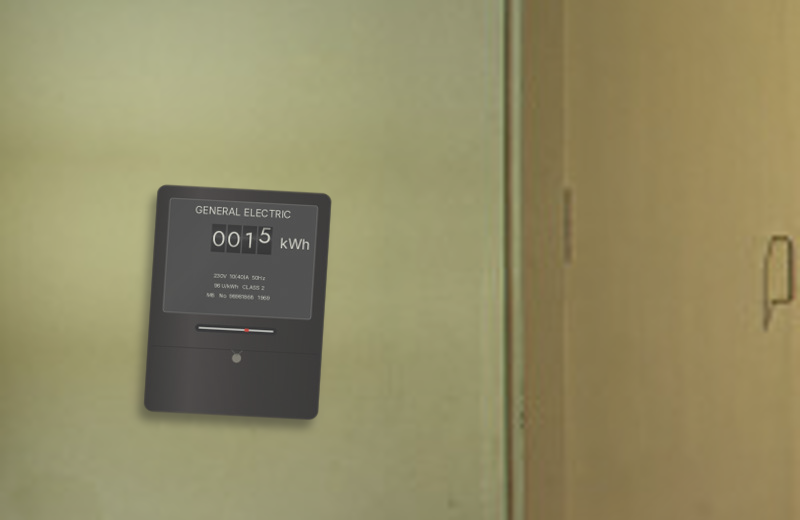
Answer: 15 kWh
